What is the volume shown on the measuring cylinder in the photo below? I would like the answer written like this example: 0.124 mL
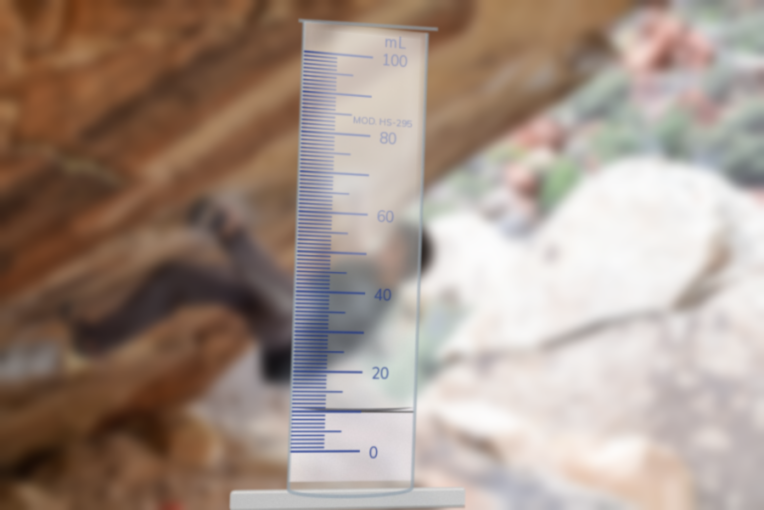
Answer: 10 mL
